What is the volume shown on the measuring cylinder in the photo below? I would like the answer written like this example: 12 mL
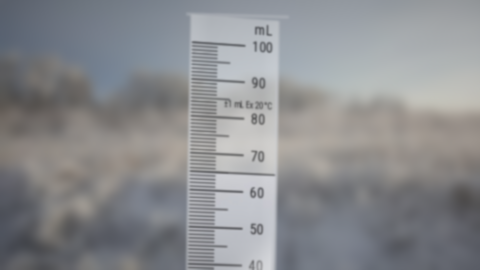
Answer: 65 mL
